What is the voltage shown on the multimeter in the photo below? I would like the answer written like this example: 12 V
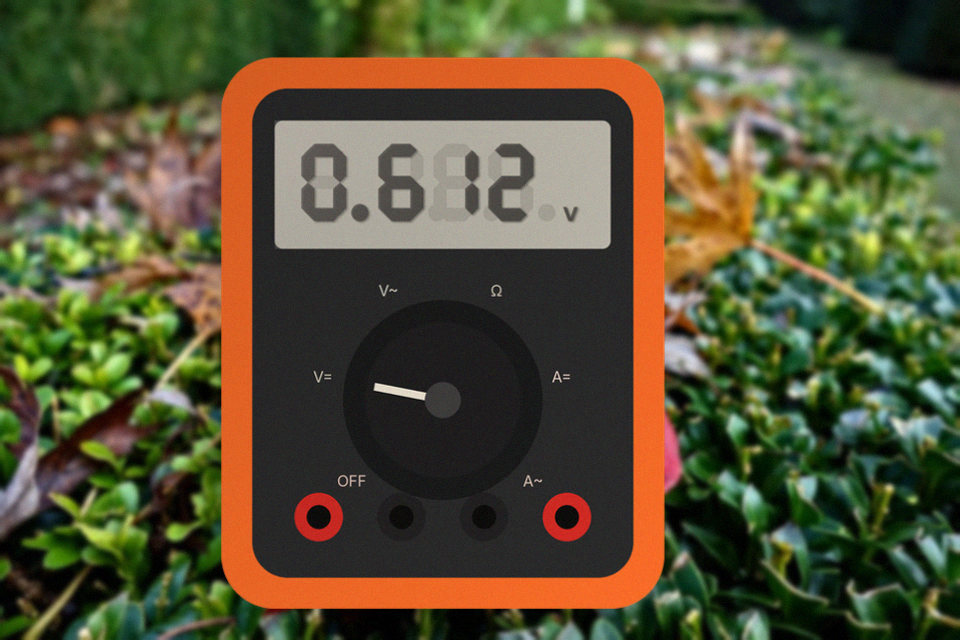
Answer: 0.612 V
